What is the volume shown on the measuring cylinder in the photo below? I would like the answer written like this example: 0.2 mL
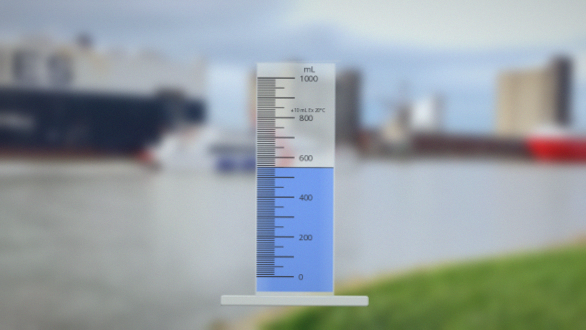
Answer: 550 mL
